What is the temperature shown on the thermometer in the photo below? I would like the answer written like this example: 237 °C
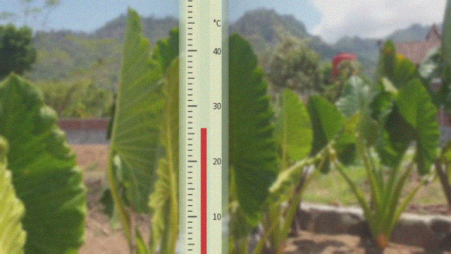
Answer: 26 °C
